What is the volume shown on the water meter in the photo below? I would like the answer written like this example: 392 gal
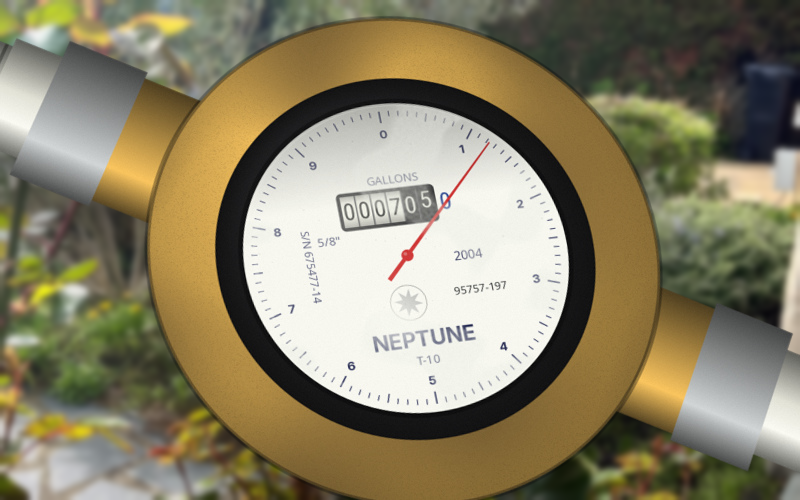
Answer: 7051.2 gal
